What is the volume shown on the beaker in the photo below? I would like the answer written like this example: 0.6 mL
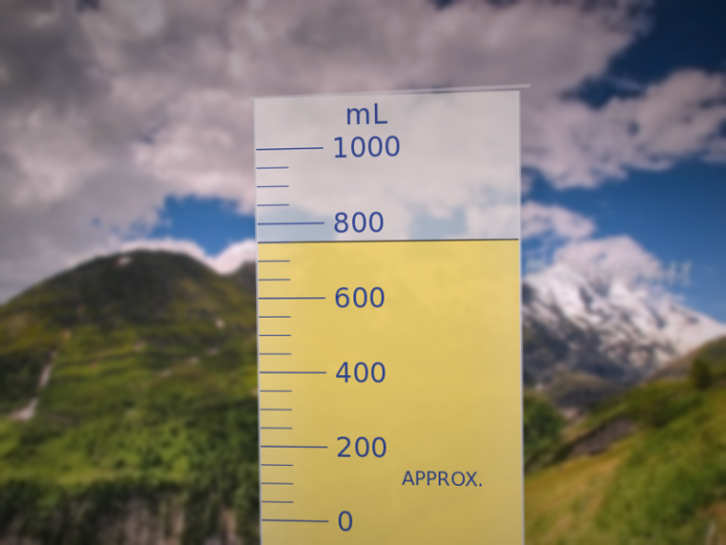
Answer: 750 mL
